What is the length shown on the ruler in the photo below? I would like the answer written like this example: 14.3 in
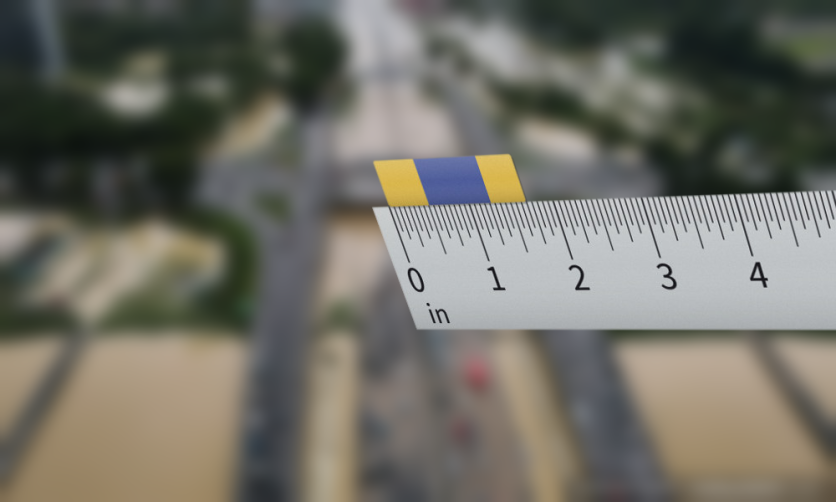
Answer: 1.6875 in
